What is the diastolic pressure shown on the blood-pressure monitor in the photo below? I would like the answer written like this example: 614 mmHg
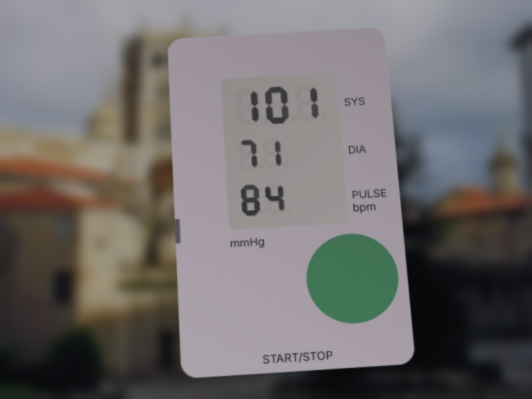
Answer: 71 mmHg
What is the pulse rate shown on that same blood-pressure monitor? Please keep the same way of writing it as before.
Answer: 84 bpm
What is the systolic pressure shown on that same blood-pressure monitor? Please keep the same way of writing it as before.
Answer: 101 mmHg
